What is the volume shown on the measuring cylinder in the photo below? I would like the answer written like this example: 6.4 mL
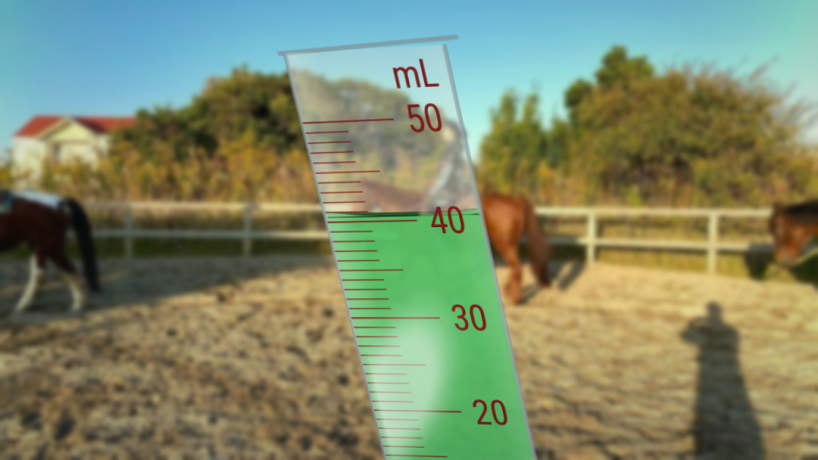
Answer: 40.5 mL
